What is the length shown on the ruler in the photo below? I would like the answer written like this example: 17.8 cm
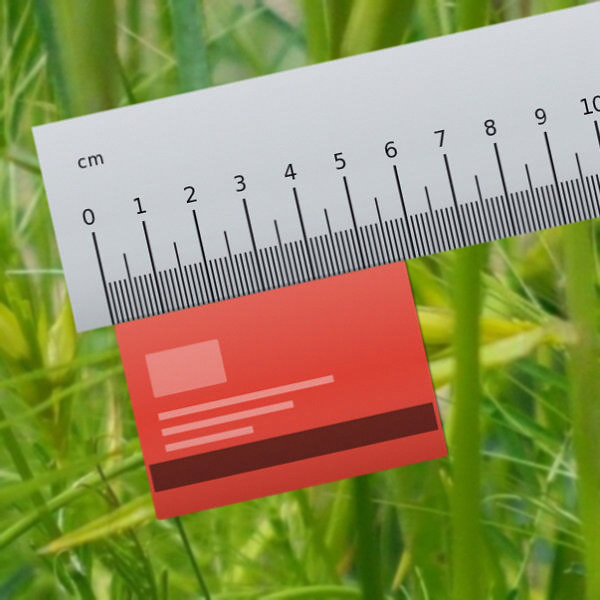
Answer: 5.8 cm
